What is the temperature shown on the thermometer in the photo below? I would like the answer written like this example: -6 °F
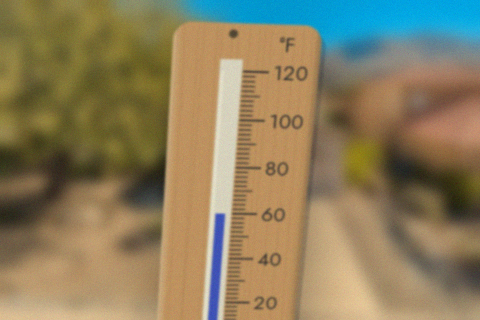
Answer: 60 °F
